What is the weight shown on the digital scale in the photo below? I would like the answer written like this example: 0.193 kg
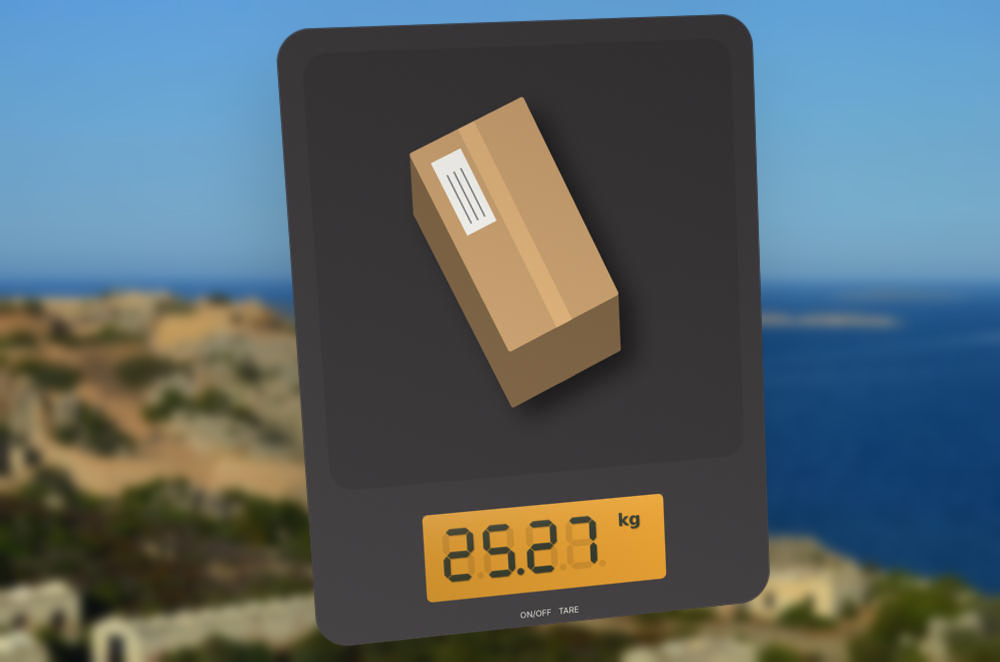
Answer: 25.27 kg
